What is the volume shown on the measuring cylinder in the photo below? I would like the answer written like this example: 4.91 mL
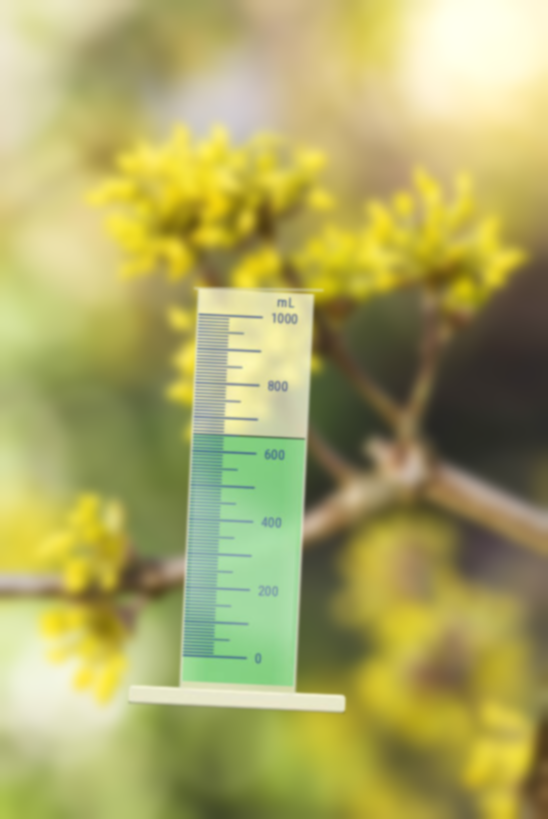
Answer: 650 mL
